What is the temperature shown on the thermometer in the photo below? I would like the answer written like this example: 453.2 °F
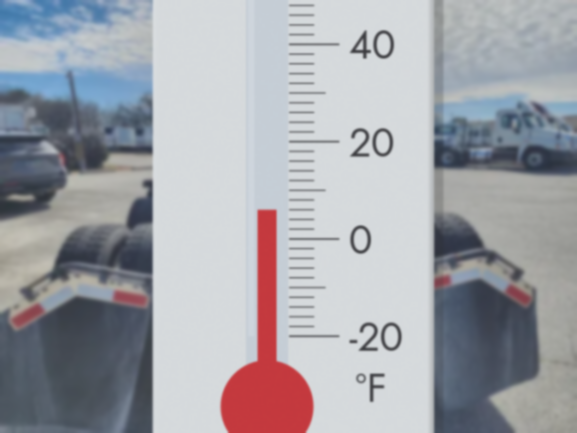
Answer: 6 °F
